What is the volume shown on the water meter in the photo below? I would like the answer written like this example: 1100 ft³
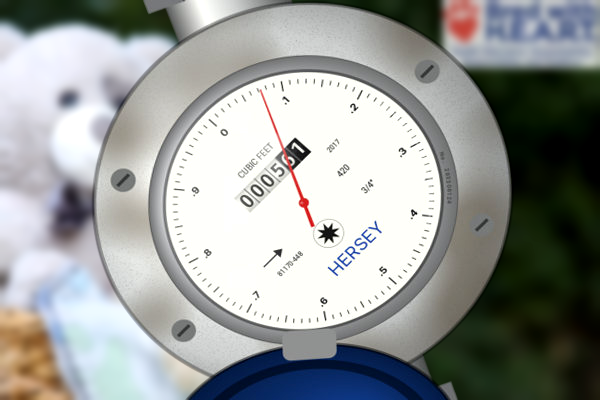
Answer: 561.07 ft³
